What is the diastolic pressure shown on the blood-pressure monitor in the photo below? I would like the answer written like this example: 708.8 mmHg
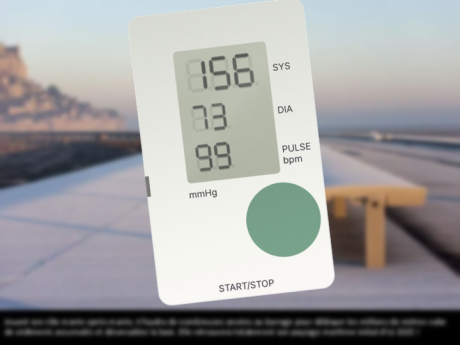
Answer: 73 mmHg
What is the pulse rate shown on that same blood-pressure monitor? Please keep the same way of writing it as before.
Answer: 99 bpm
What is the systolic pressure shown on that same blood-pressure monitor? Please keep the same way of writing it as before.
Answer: 156 mmHg
